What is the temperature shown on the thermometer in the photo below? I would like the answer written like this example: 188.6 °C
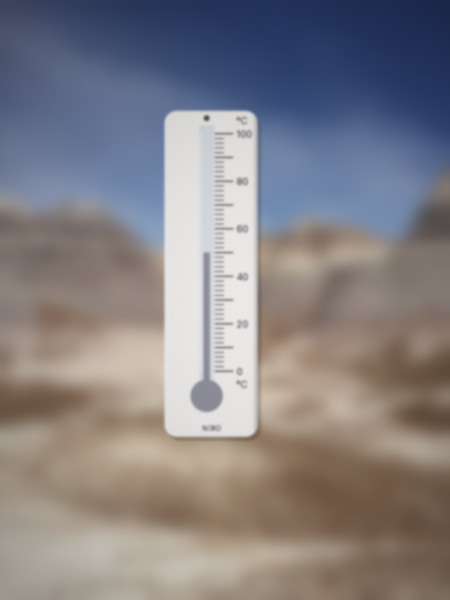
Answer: 50 °C
